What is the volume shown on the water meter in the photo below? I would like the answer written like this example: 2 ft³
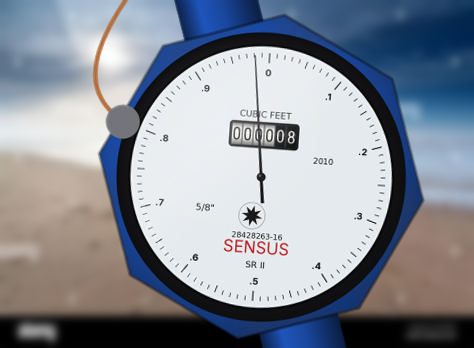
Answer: 7.98 ft³
